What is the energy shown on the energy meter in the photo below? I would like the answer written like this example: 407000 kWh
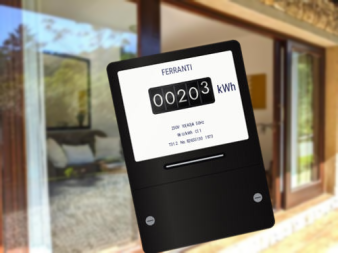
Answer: 203 kWh
